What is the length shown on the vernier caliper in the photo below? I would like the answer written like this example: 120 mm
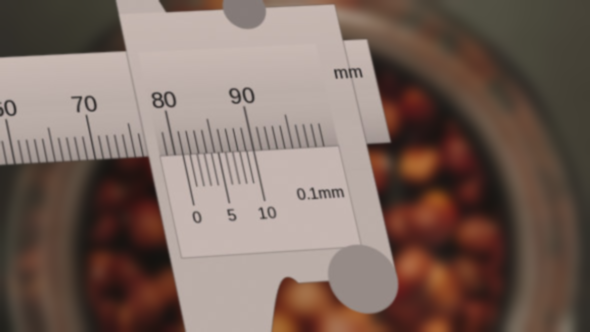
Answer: 81.0 mm
